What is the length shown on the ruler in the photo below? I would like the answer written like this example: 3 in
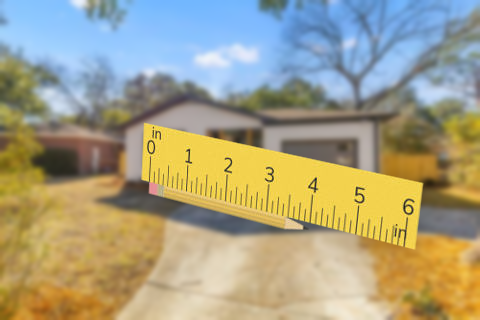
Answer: 4 in
